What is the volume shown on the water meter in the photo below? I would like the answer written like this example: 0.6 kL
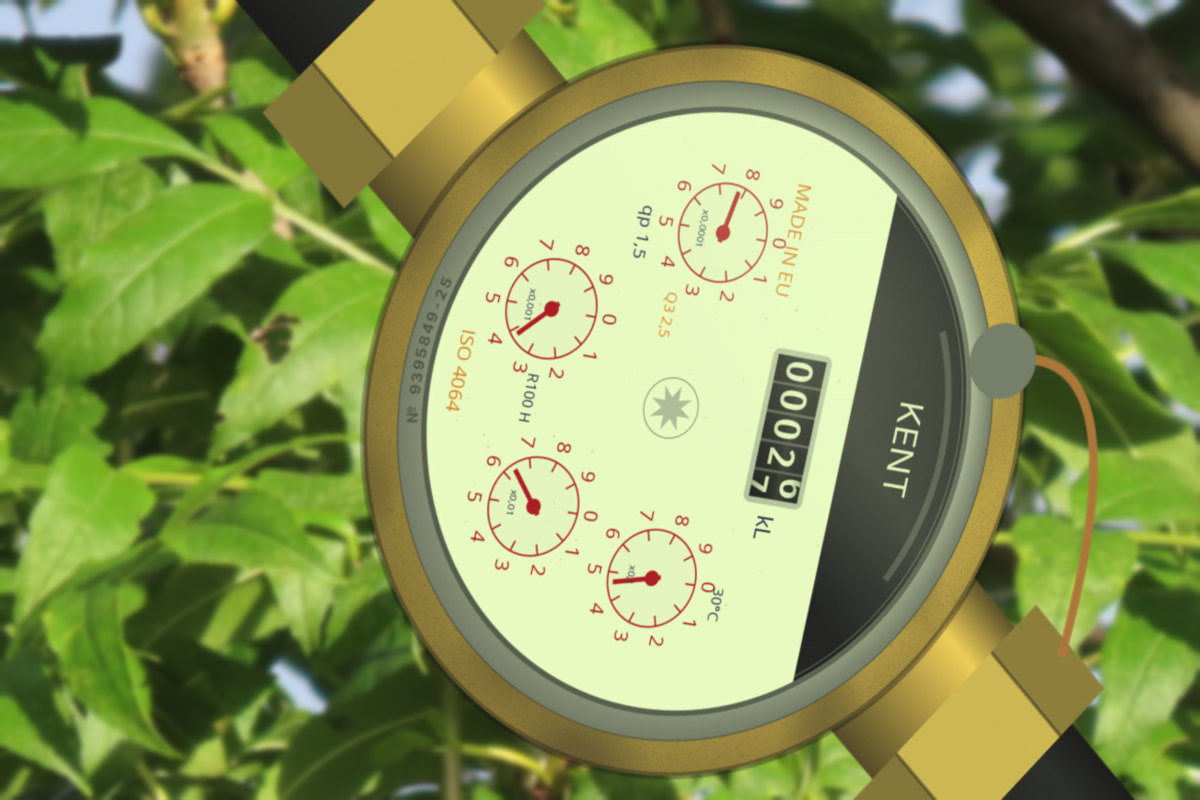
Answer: 26.4637 kL
